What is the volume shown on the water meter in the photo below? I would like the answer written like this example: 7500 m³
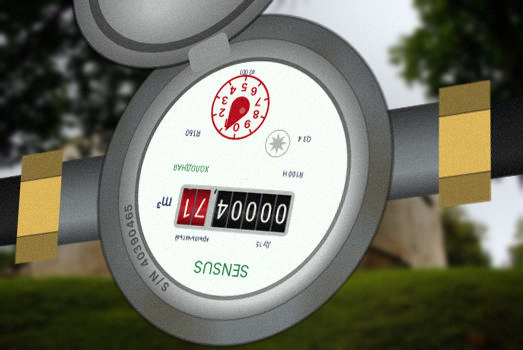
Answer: 4.710 m³
